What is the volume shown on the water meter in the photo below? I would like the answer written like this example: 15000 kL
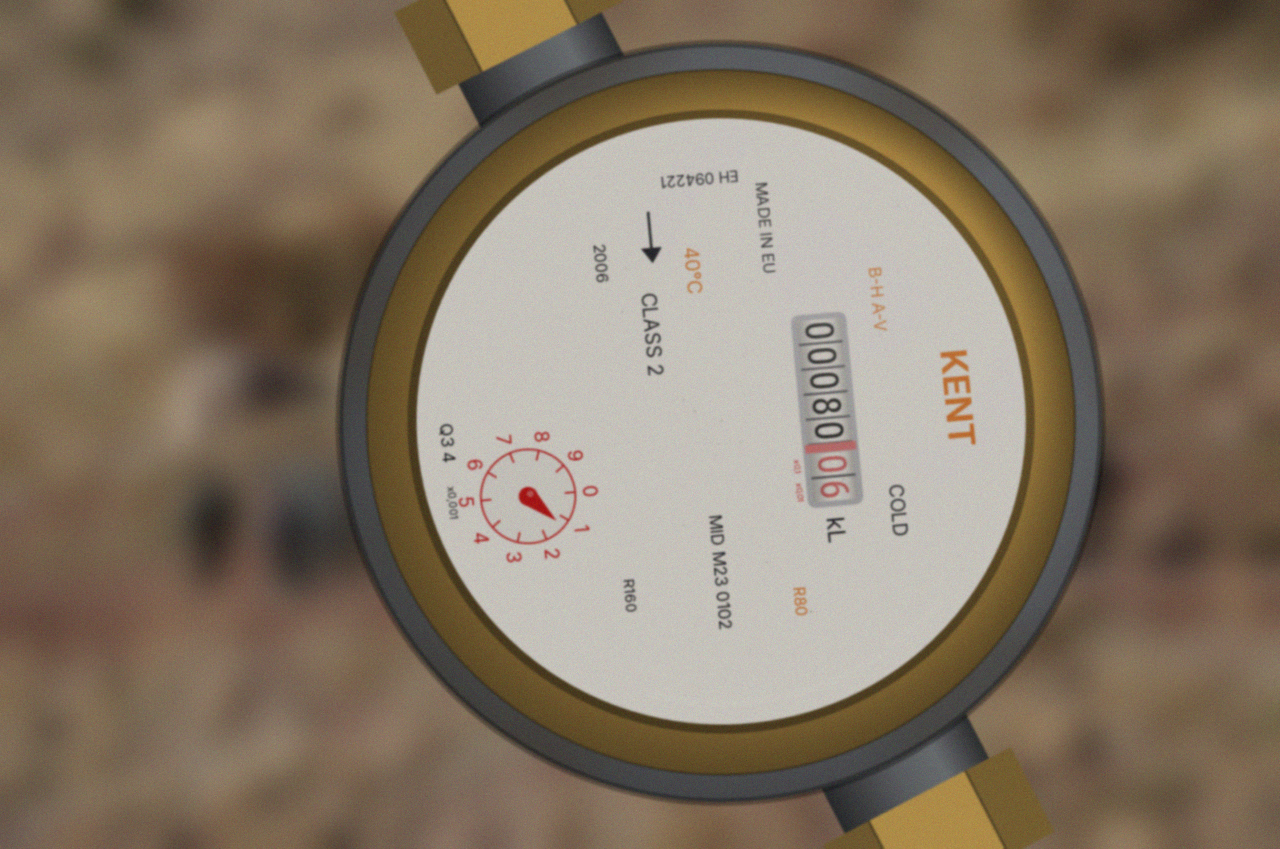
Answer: 80.061 kL
